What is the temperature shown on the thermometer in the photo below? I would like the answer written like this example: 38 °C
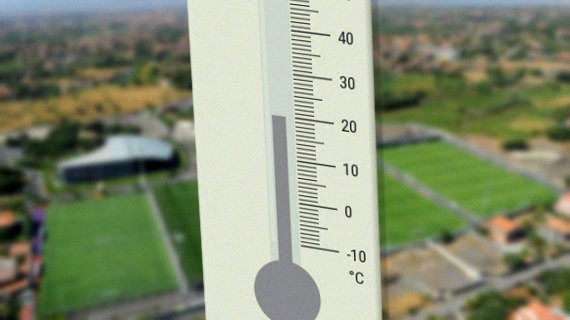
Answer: 20 °C
